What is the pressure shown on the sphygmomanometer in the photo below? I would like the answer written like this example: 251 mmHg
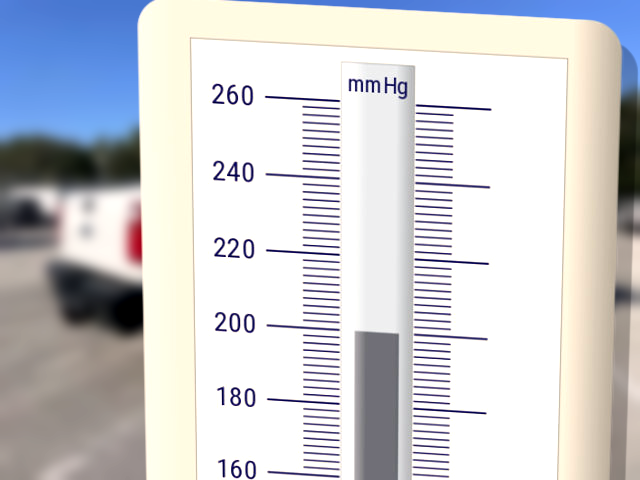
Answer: 200 mmHg
